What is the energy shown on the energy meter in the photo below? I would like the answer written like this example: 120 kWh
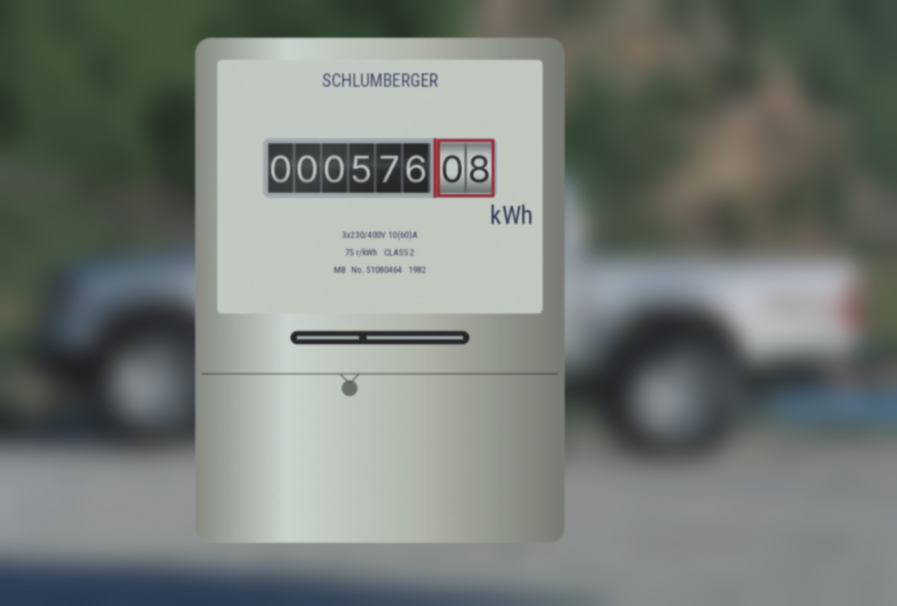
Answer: 576.08 kWh
